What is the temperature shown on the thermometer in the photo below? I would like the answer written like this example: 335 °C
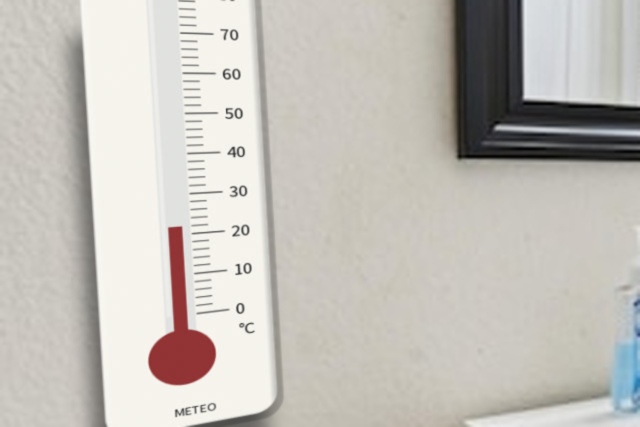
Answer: 22 °C
